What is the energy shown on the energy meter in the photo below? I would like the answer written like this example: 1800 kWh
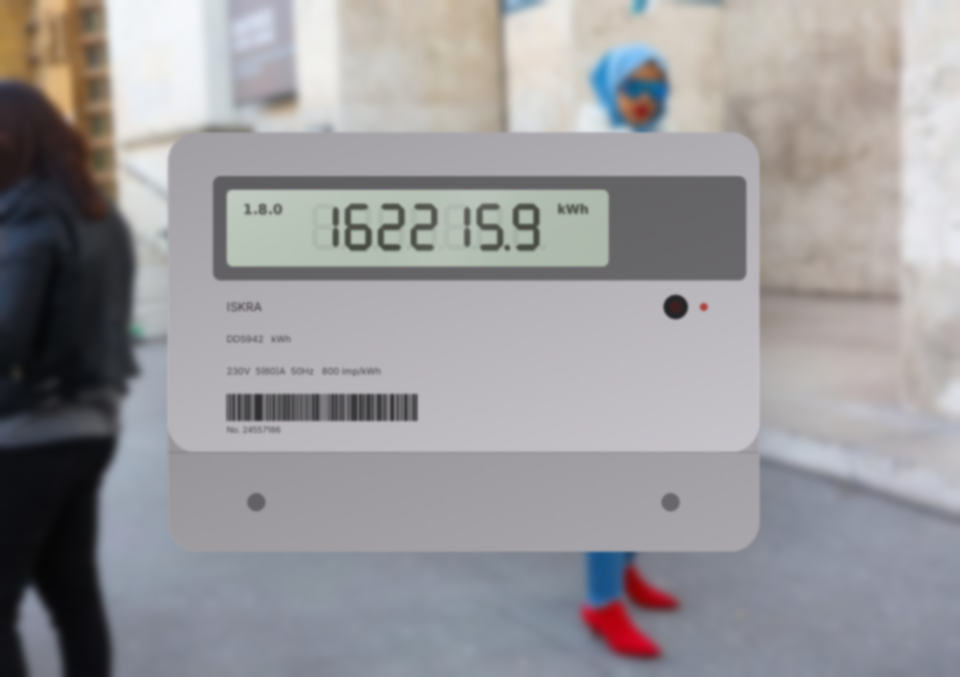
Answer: 162215.9 kWh
